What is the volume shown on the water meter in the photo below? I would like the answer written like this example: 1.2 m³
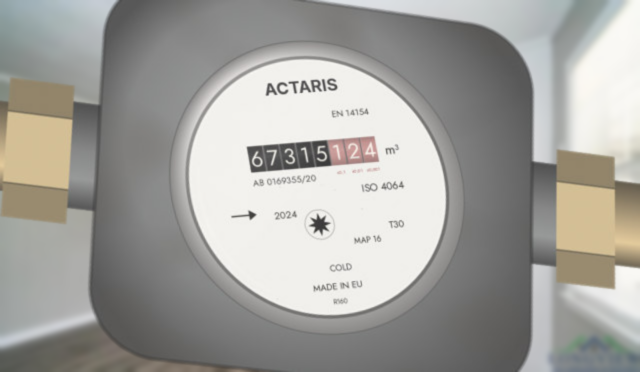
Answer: 67315.124 m³
